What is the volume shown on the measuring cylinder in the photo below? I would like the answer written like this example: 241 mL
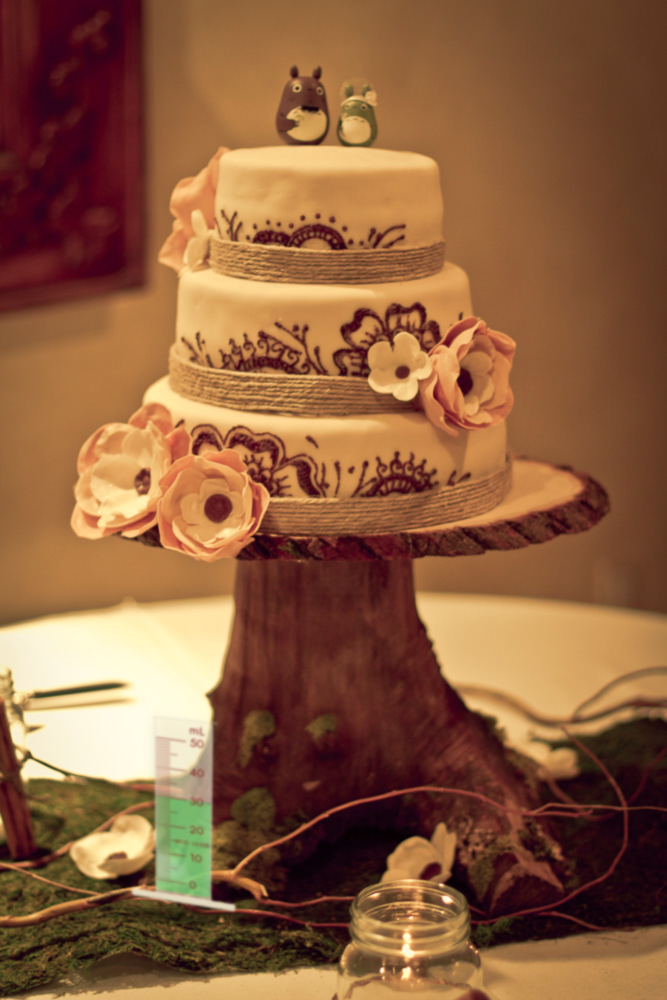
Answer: 30 mL
